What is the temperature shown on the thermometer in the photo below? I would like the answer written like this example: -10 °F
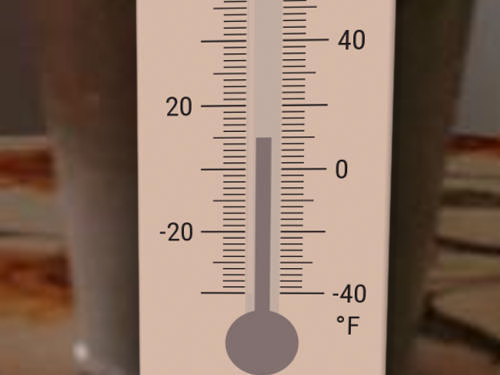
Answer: 10 °F
